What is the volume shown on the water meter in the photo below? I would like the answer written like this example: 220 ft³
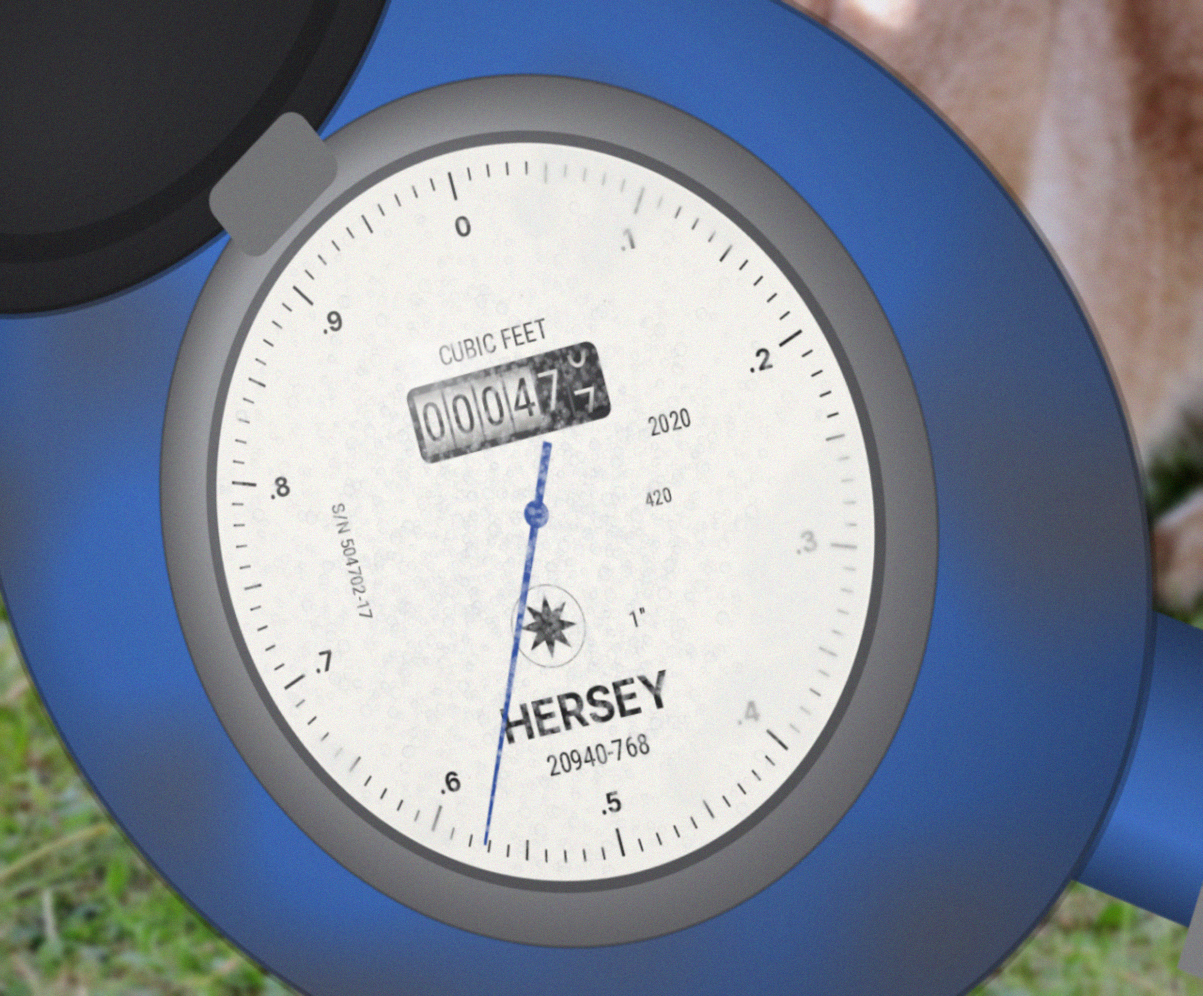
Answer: 476.57 ft³
